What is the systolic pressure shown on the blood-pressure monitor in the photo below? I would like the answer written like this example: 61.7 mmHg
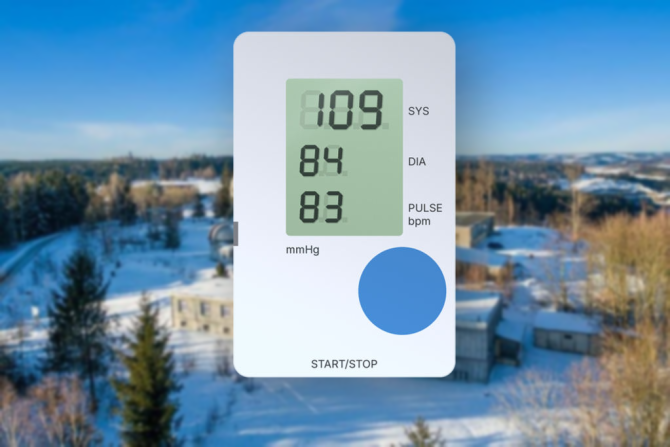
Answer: 109 mmHg
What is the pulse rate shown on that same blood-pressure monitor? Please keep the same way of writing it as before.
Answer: 83 bpm
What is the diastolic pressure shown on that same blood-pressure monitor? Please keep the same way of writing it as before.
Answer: 84 mmHg
